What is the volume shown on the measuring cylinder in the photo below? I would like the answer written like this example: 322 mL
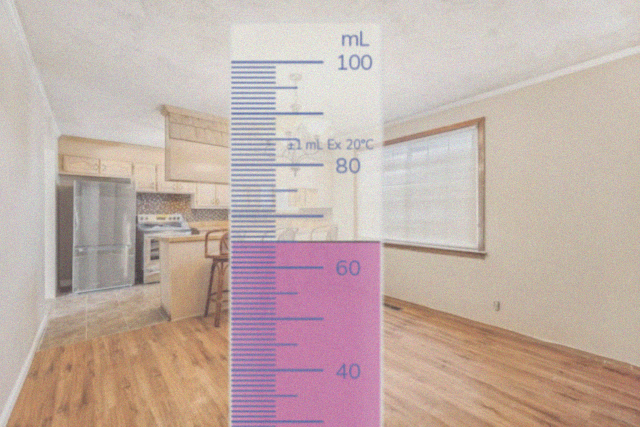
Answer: 65 mL
